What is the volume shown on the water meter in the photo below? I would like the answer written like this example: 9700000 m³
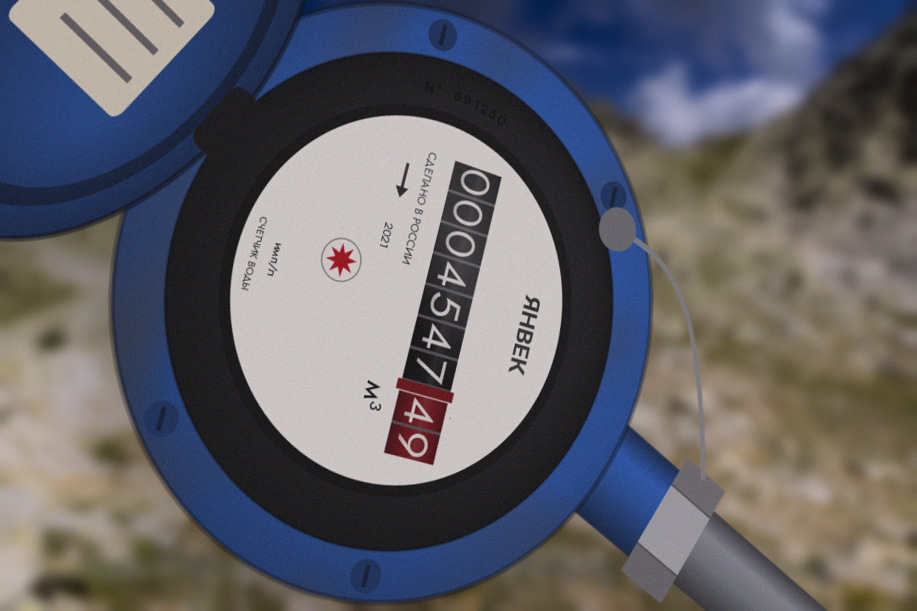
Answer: 4547.49 m³
